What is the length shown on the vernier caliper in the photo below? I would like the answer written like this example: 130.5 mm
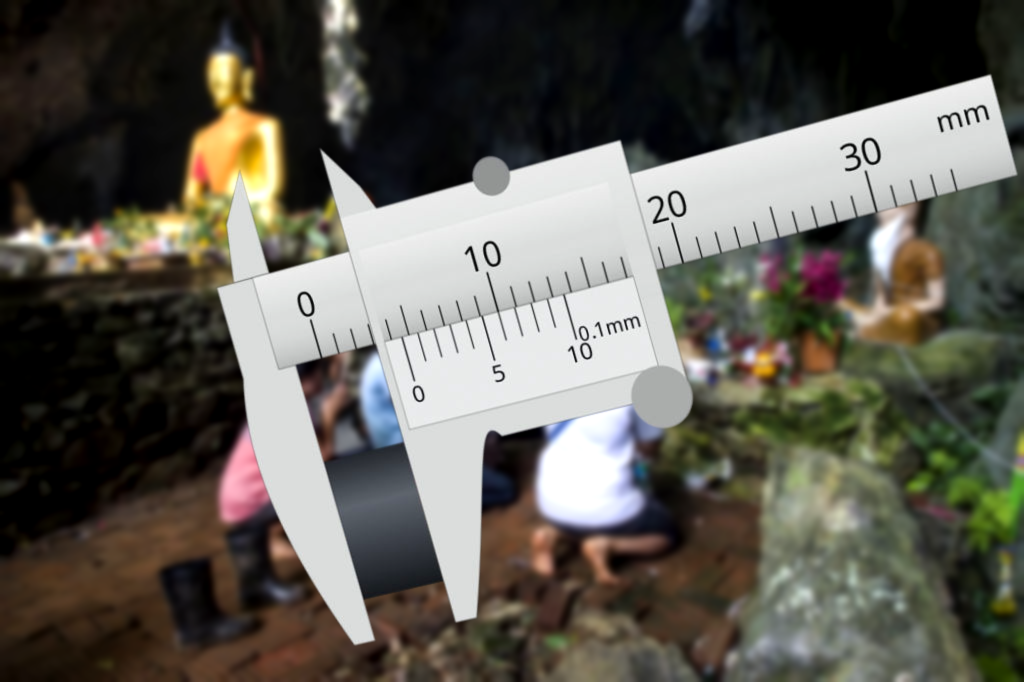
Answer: 4.6 mm
